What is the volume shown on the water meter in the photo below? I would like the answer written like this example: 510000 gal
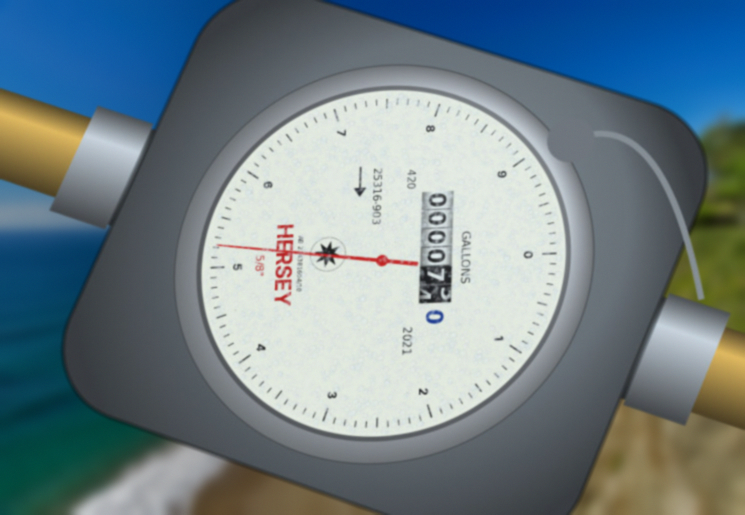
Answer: 735.2 gal
